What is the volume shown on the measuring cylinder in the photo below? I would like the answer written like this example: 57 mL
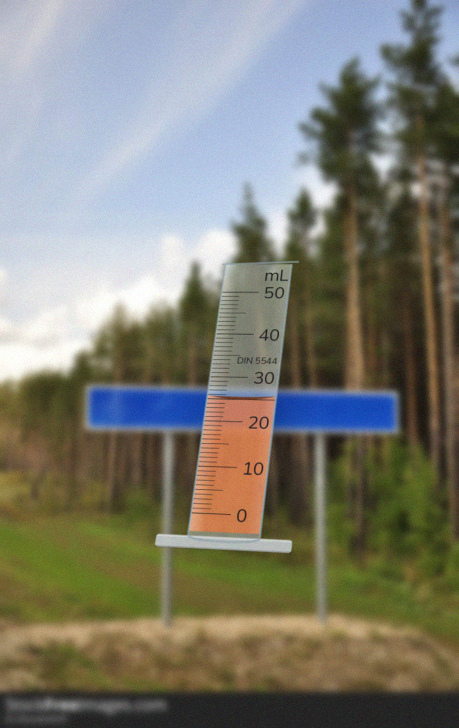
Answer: 25 mL
